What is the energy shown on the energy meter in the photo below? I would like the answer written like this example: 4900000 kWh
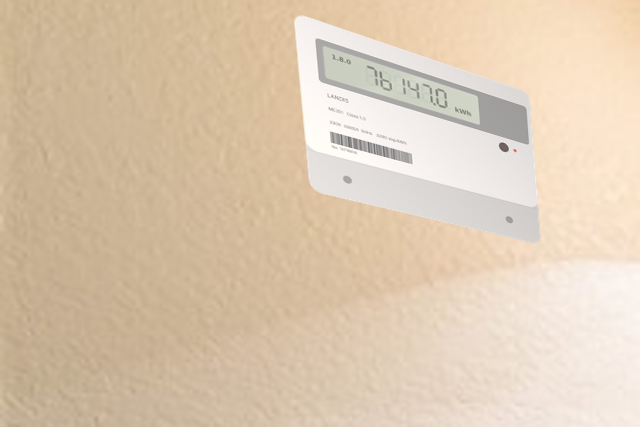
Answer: 76147.0 kWh
